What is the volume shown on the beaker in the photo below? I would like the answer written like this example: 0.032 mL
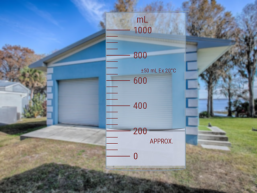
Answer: 200 mL
